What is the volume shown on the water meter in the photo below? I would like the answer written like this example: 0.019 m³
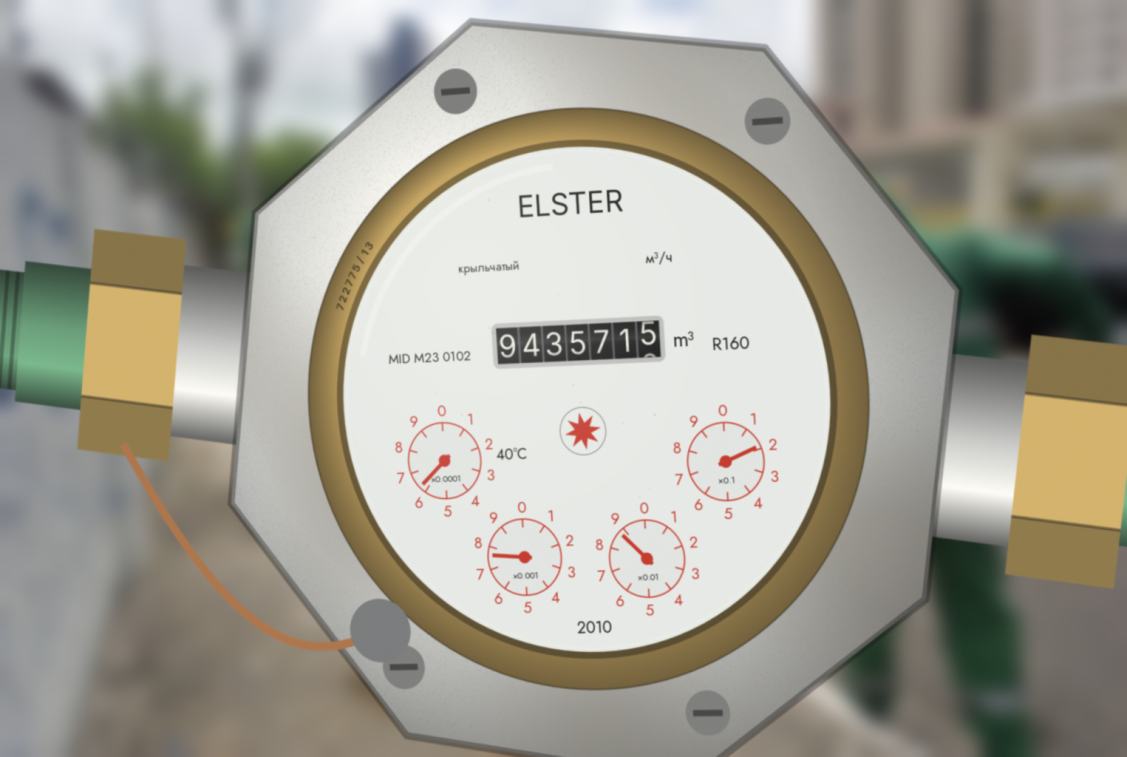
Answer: 9435715.1876 m³
